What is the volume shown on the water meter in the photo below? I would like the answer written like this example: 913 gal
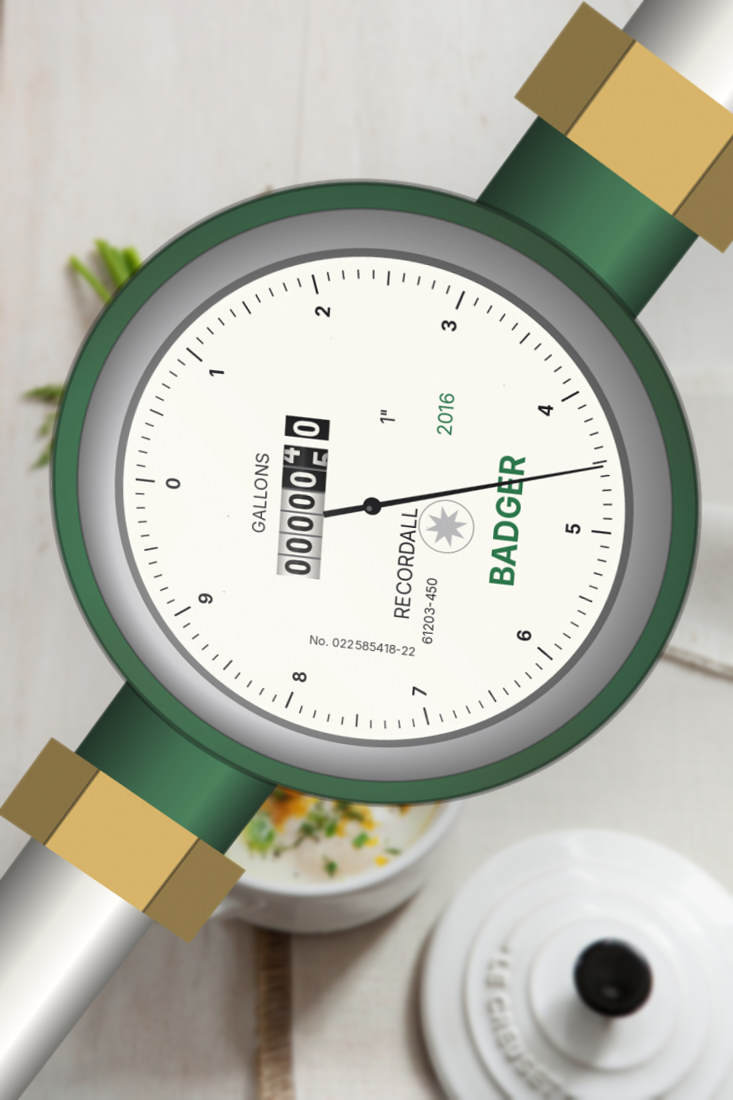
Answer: 44.5 gal
